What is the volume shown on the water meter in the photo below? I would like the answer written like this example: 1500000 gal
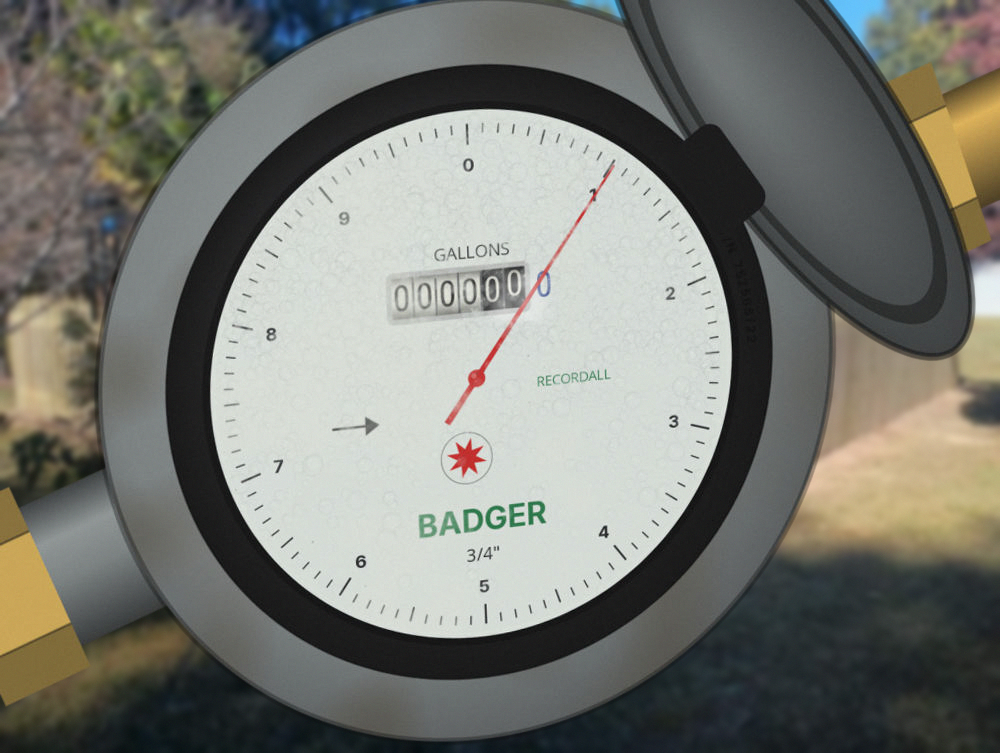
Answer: 1.0 gal
